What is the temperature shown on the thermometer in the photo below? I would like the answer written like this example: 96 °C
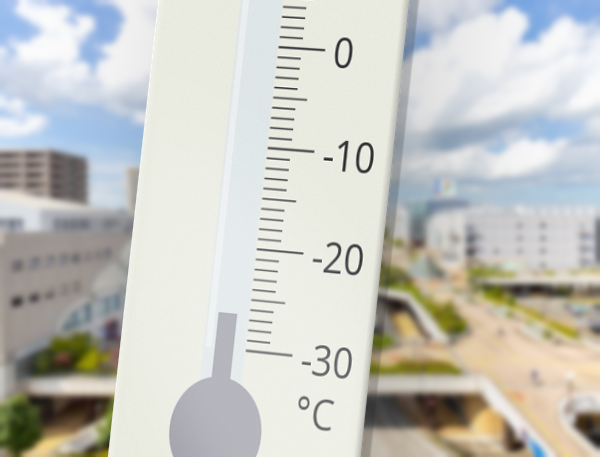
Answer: -26.5 °C
